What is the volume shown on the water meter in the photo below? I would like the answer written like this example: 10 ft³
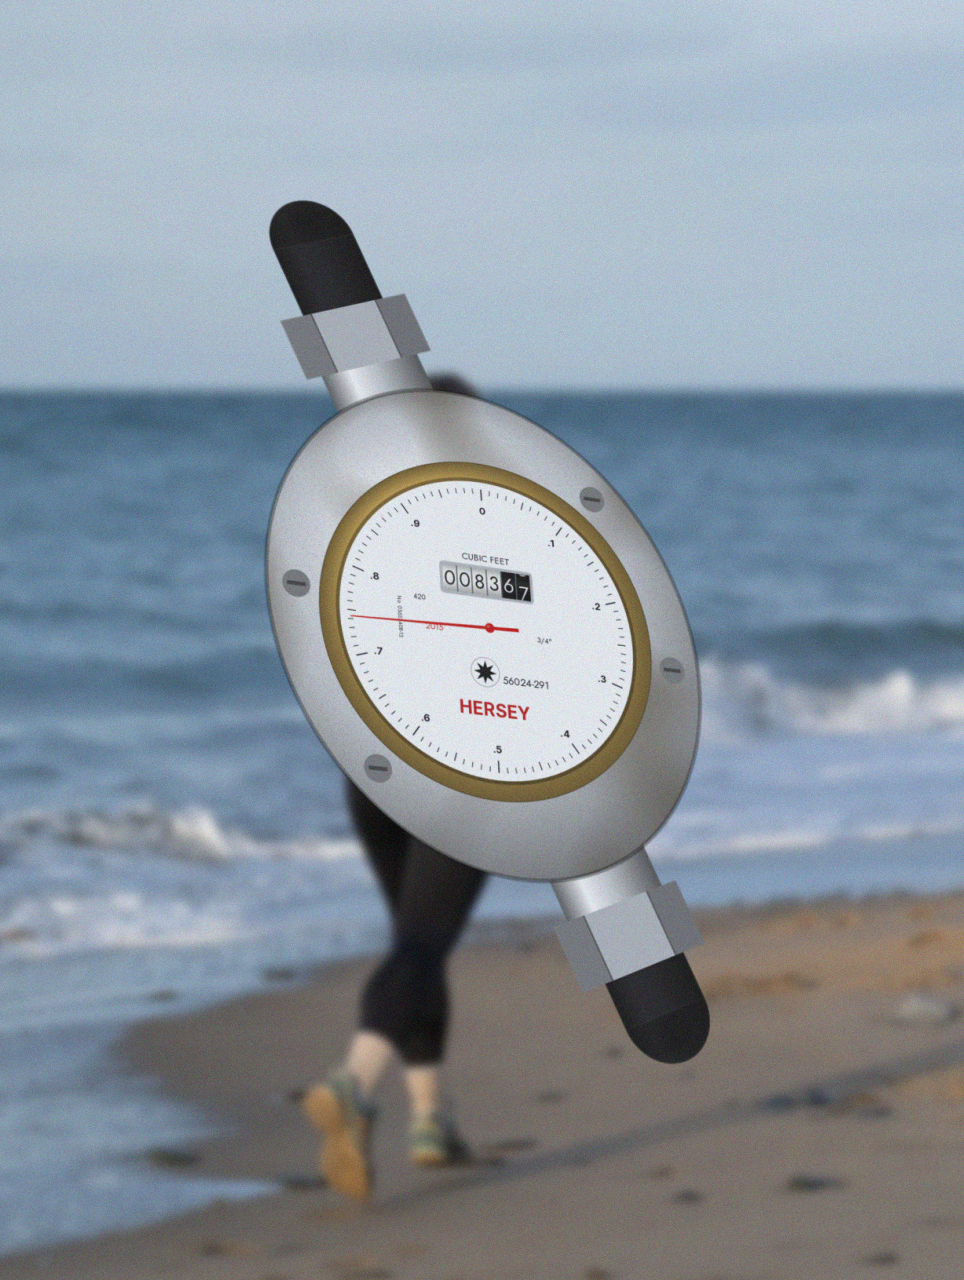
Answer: 8366.74 ft³
